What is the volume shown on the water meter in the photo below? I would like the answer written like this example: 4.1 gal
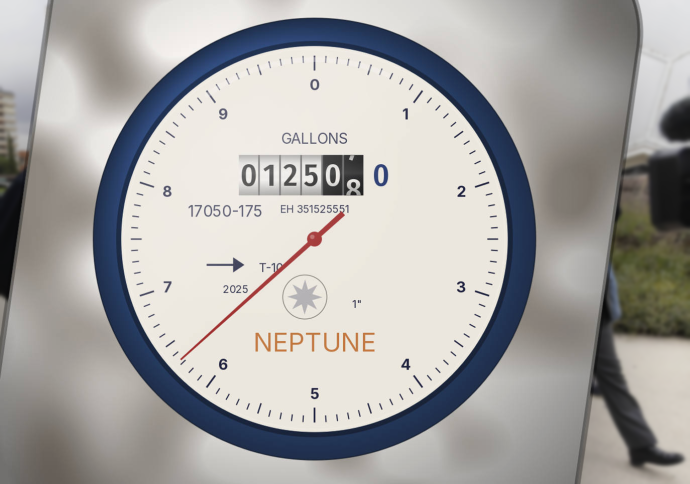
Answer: 125076.3 gal
